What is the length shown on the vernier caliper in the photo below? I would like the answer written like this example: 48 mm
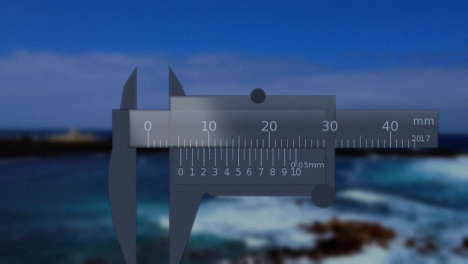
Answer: 5.4 mm
